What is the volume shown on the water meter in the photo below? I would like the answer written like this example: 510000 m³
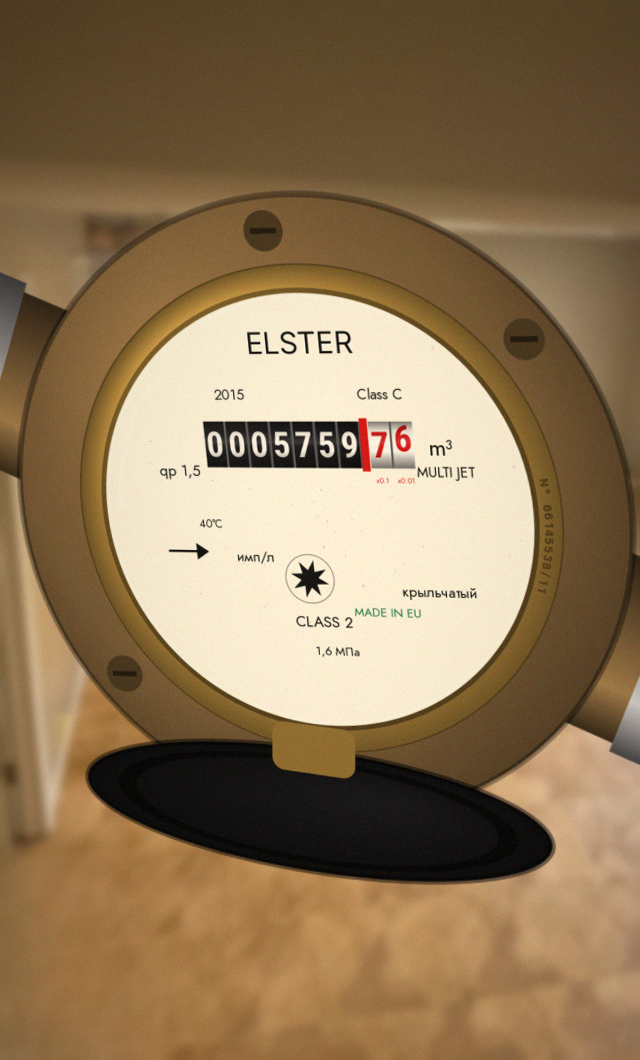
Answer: 5759.76 m³
